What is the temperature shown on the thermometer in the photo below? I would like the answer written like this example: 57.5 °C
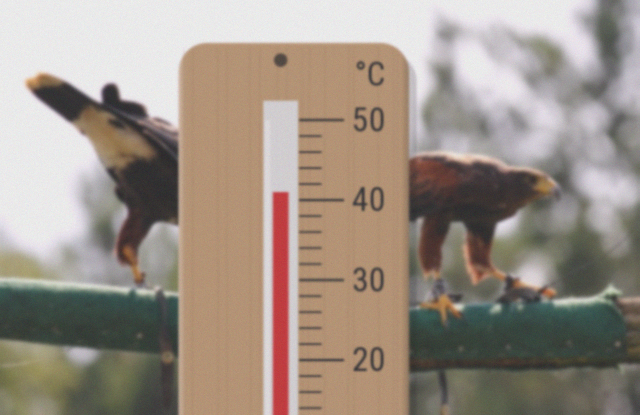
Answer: 41 °C
